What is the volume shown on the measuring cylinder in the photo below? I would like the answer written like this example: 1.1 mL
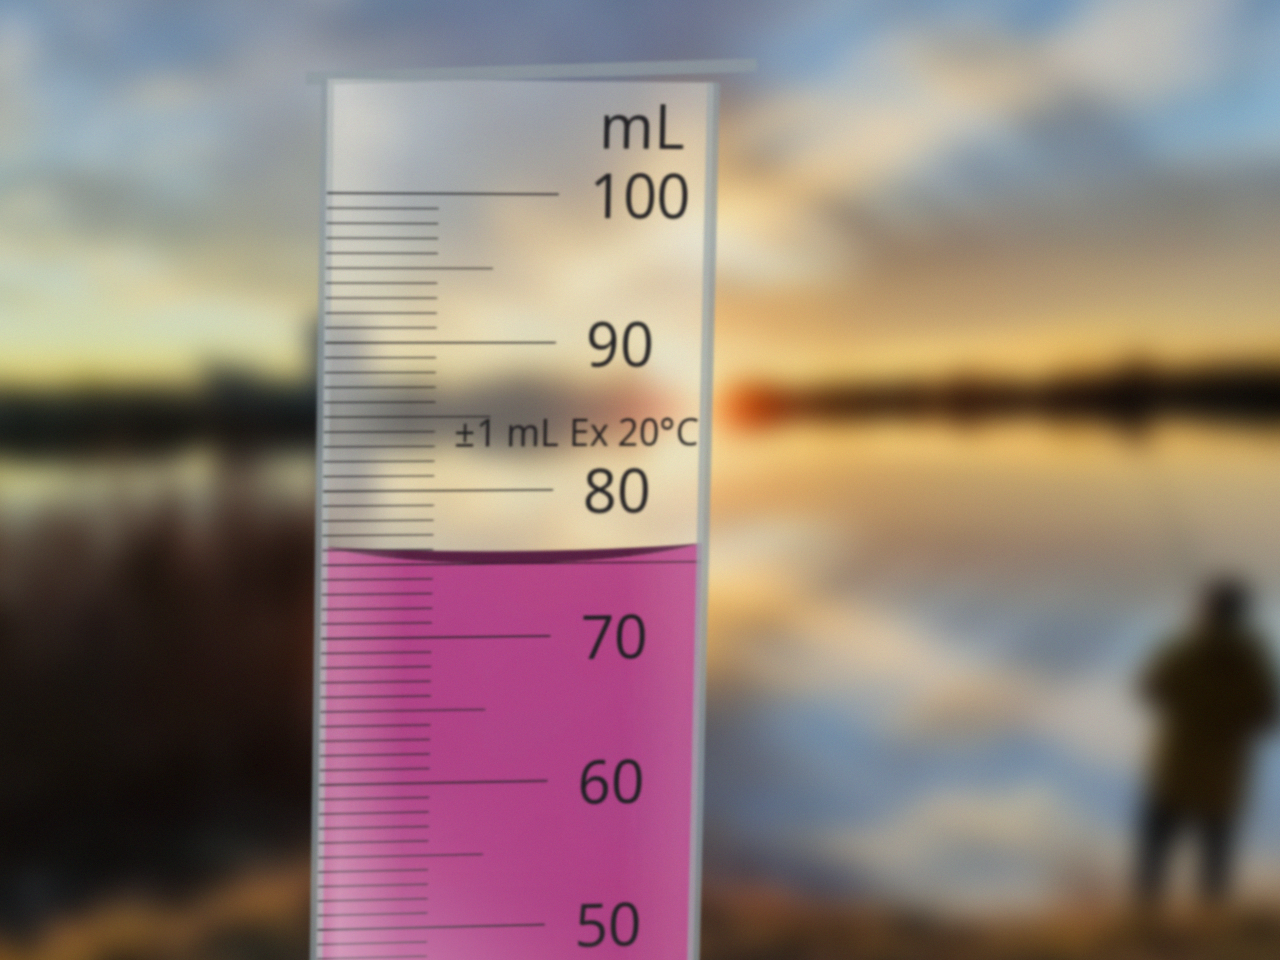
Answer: 75 mL
